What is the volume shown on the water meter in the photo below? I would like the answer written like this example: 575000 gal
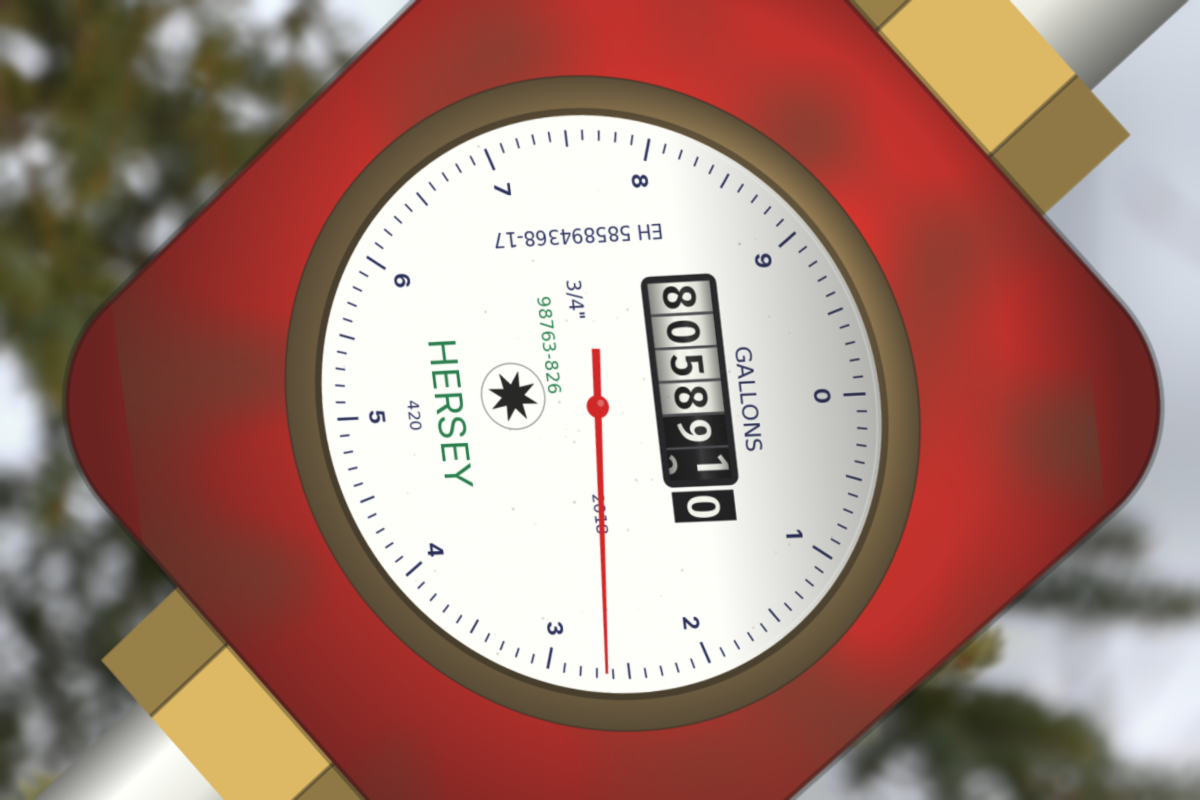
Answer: 8058912.6 gal
